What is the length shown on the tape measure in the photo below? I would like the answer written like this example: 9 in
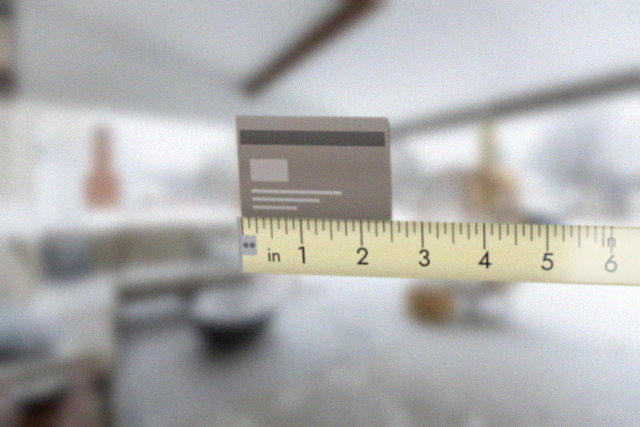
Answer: 2.5 in
